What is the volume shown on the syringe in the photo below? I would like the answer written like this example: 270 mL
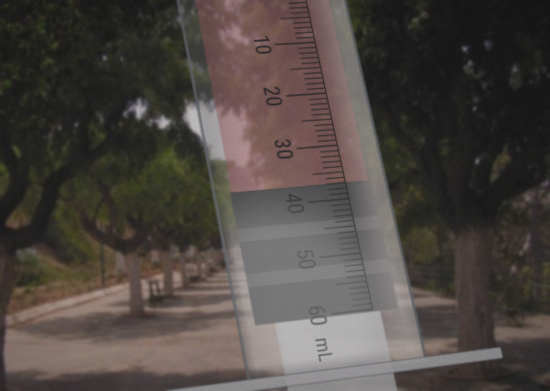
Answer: 37 mL
